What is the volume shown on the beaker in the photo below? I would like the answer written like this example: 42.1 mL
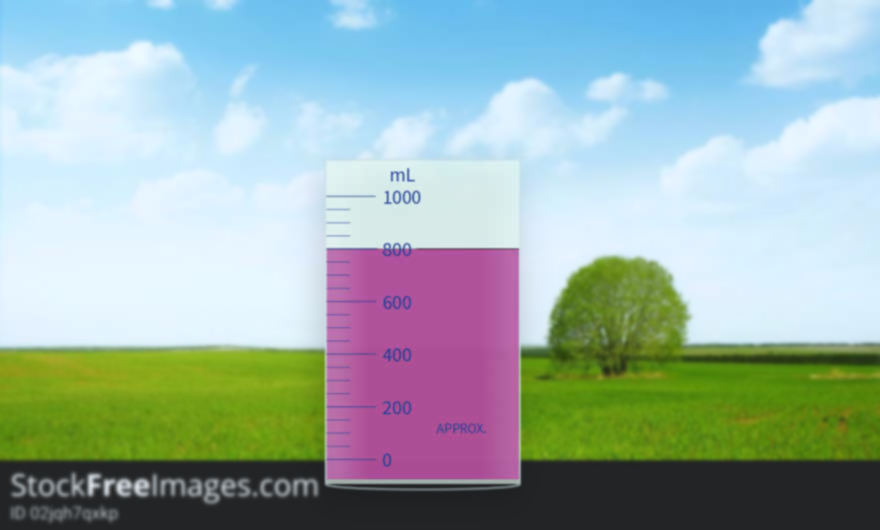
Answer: 800 mL
